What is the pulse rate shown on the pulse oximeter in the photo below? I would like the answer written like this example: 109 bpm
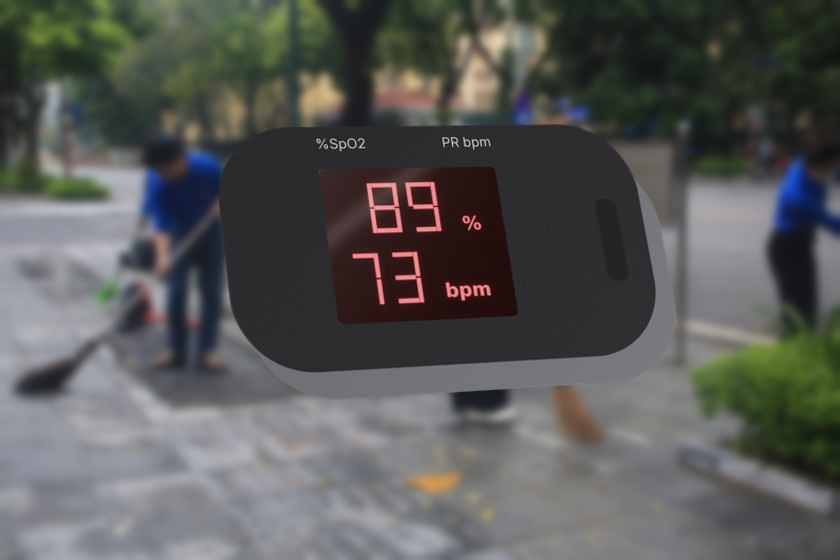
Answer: 73 bpm
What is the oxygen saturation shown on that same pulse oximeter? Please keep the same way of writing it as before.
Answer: 89 %
